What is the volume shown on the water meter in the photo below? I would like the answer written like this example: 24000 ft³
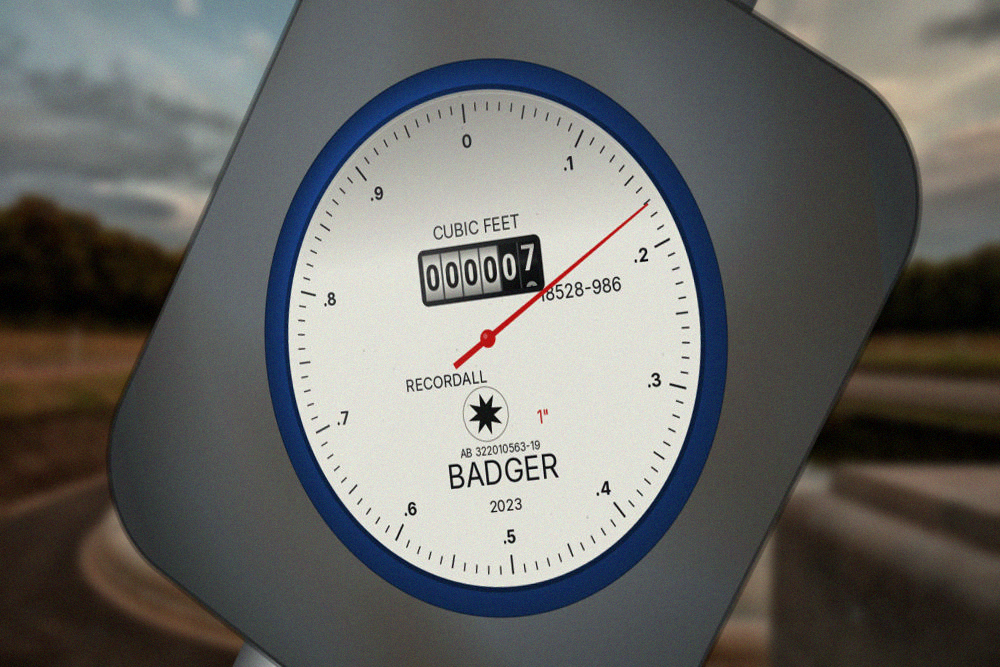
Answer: 7.17 ft³
